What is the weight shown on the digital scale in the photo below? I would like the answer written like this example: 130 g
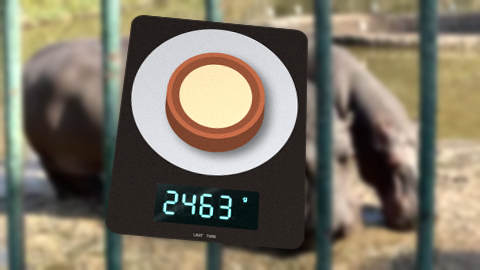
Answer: 2463 g
